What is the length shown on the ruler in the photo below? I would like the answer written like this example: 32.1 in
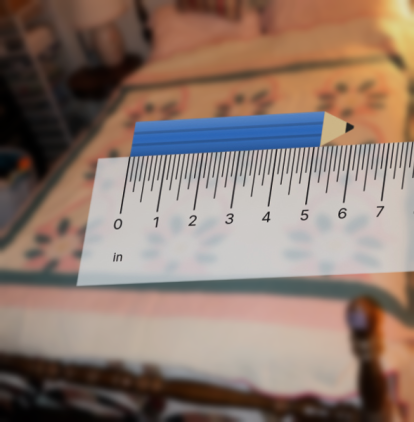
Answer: 6 in
